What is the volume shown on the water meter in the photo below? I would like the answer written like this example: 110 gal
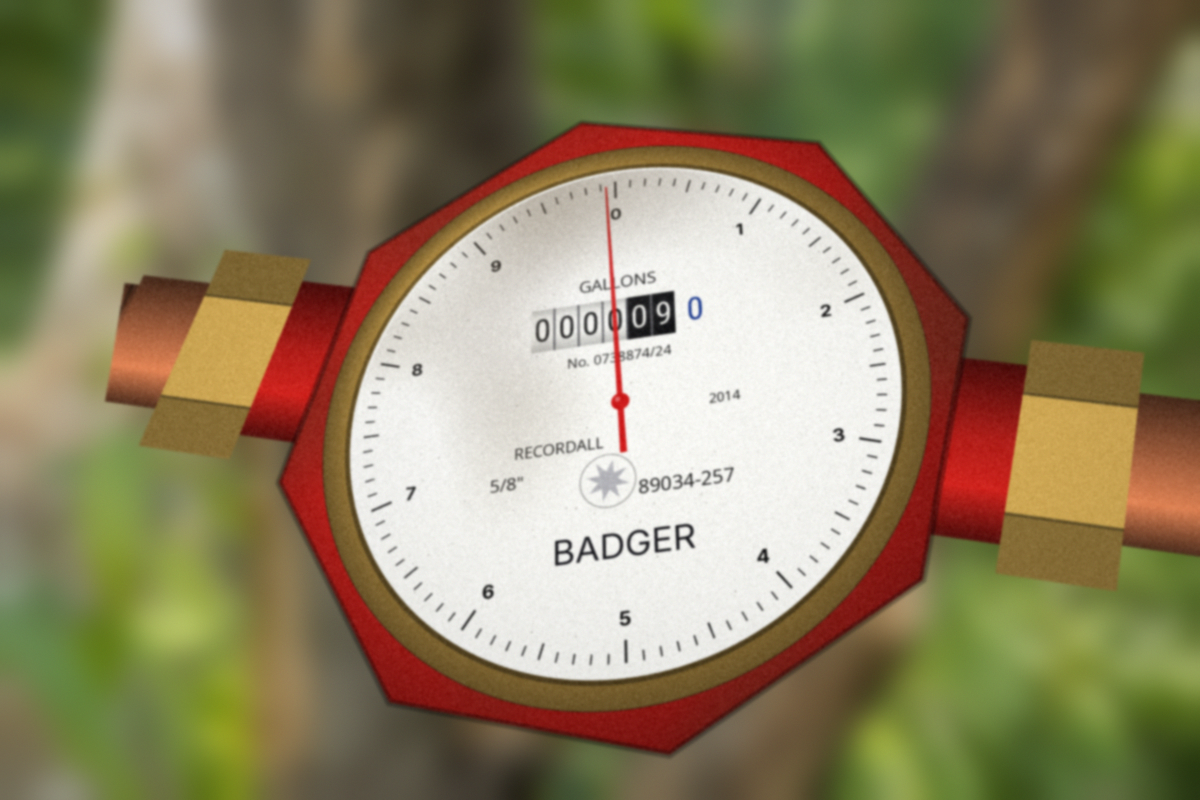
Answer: 89.9 gal
